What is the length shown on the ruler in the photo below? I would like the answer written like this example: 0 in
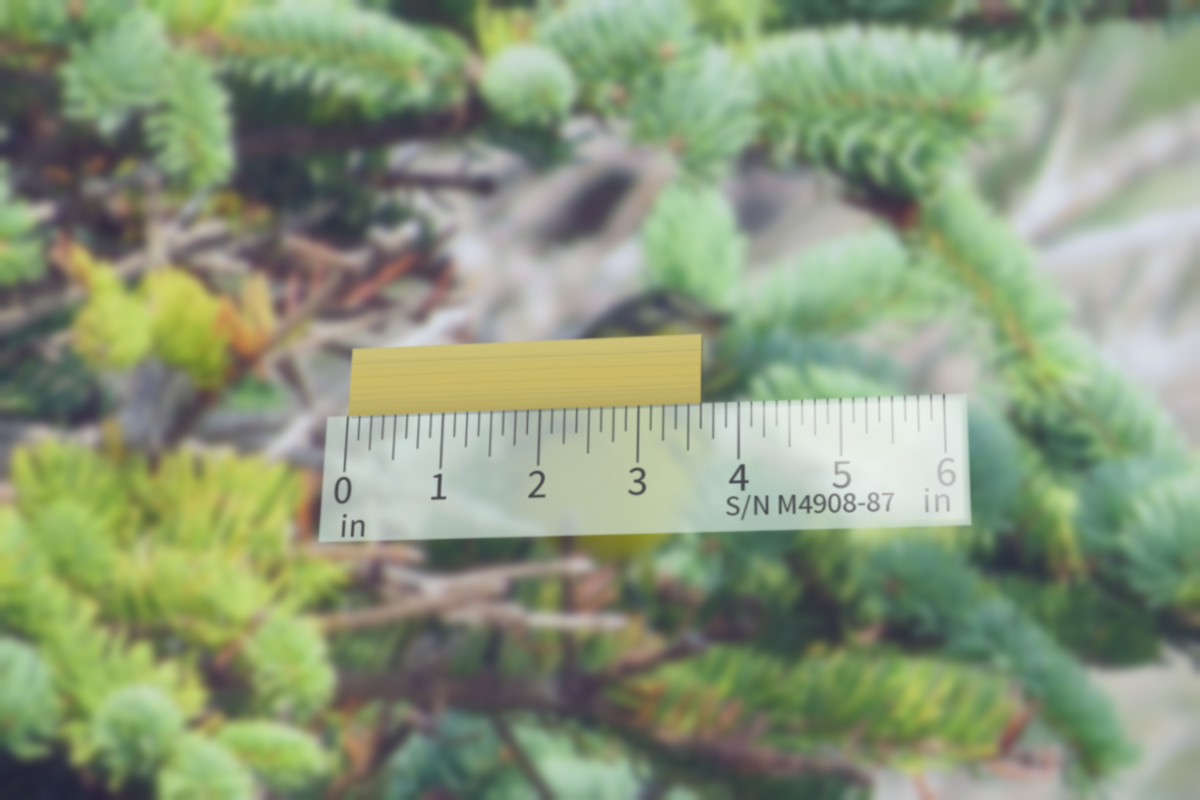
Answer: 3.625 in
